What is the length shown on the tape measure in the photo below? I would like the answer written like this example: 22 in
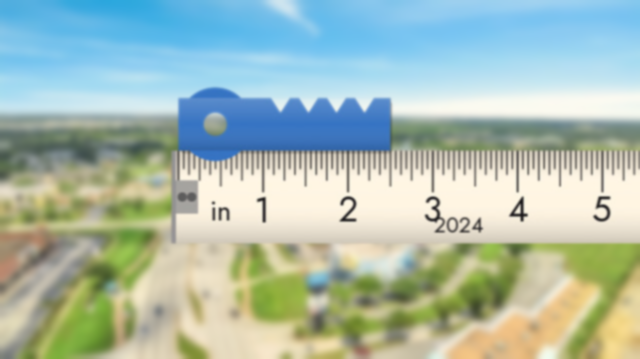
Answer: 2.5 in
